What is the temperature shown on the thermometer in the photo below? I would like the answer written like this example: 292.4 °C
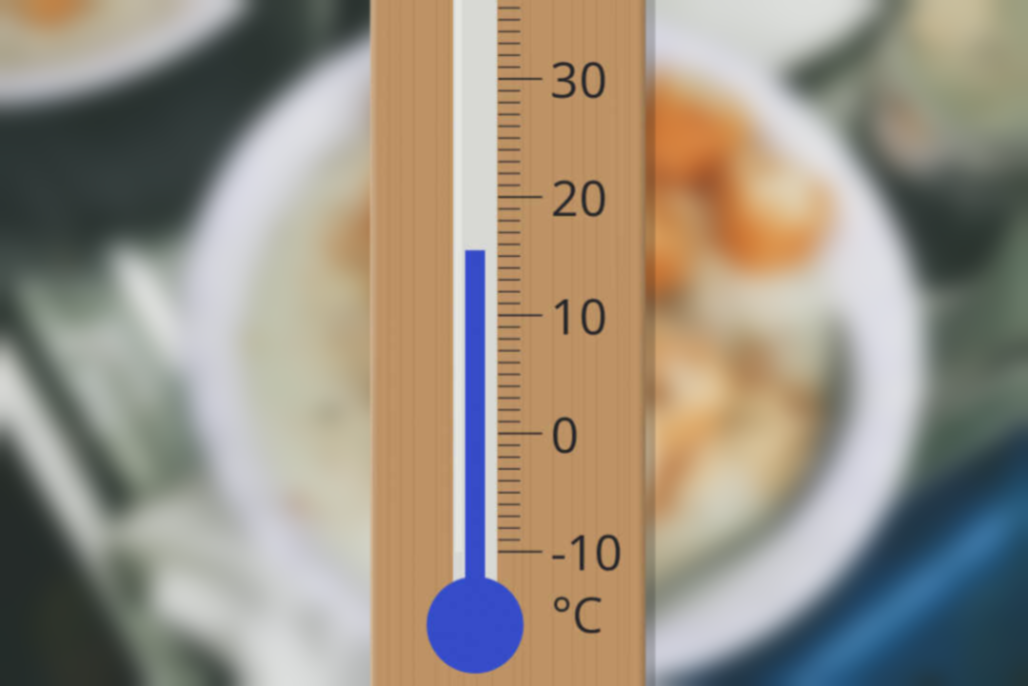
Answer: 15.5 °C
